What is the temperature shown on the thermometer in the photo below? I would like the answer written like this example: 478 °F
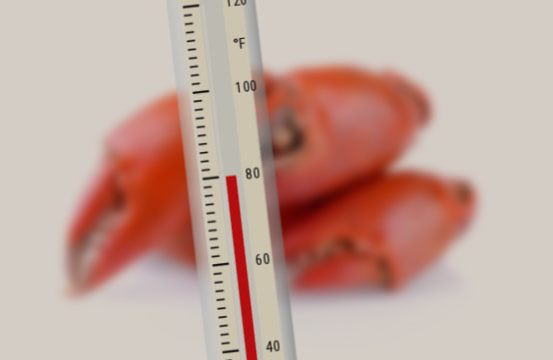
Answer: 80 °F
